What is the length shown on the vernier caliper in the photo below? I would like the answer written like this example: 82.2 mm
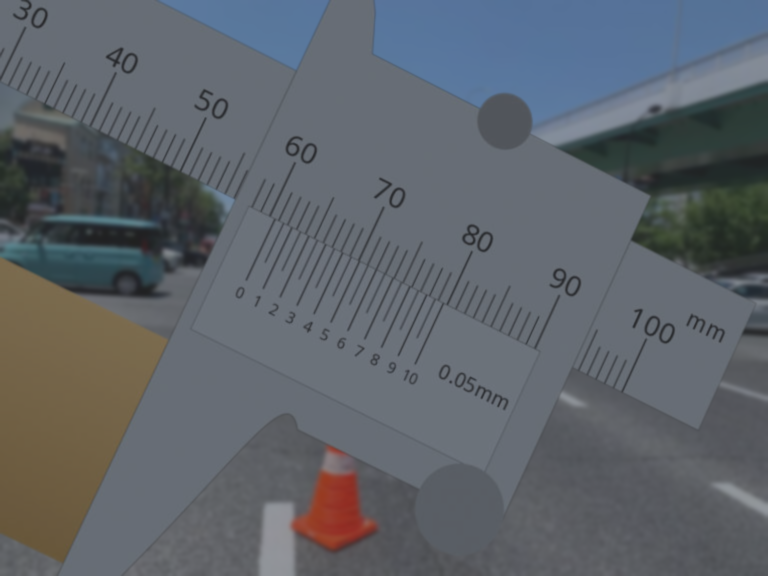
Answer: 60.6 mm
